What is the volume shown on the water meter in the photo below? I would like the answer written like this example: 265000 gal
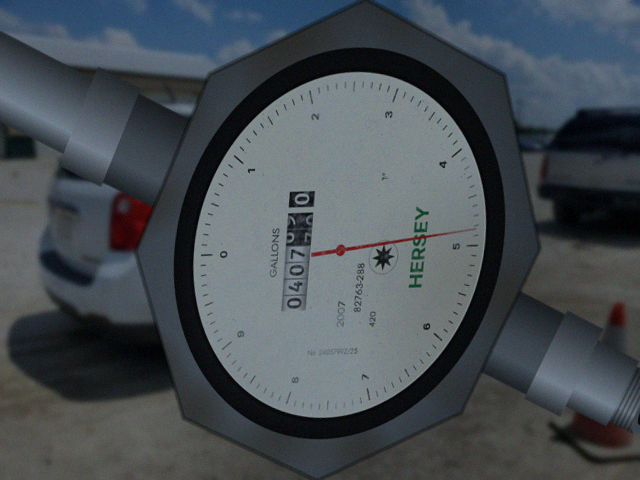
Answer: 407694.8 gal
